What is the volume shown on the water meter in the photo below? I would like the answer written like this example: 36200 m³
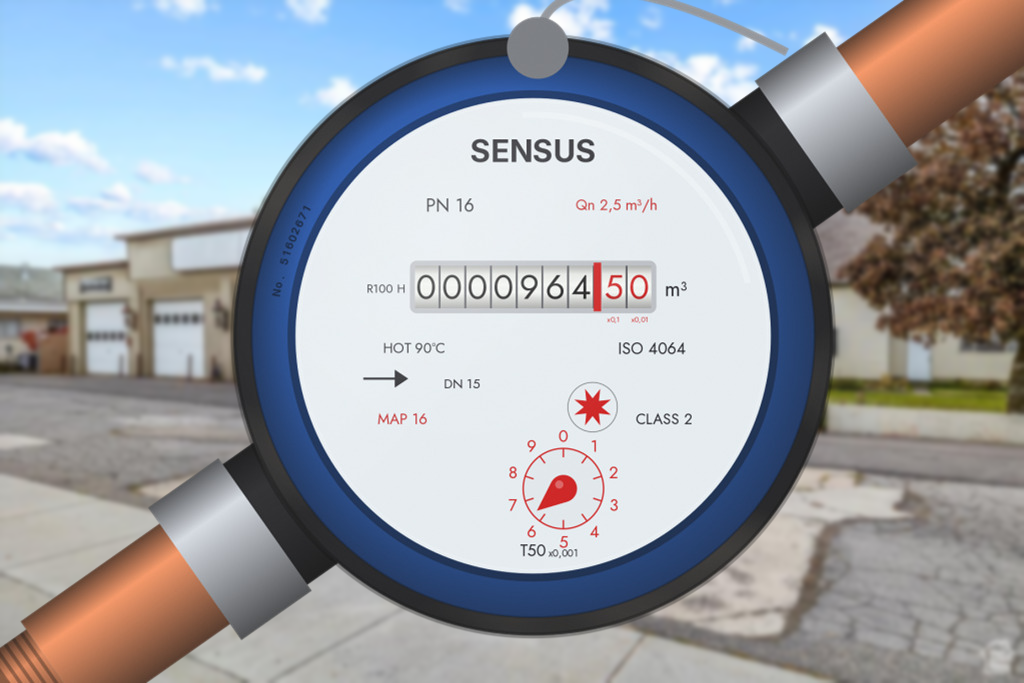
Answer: 964.506 m³
